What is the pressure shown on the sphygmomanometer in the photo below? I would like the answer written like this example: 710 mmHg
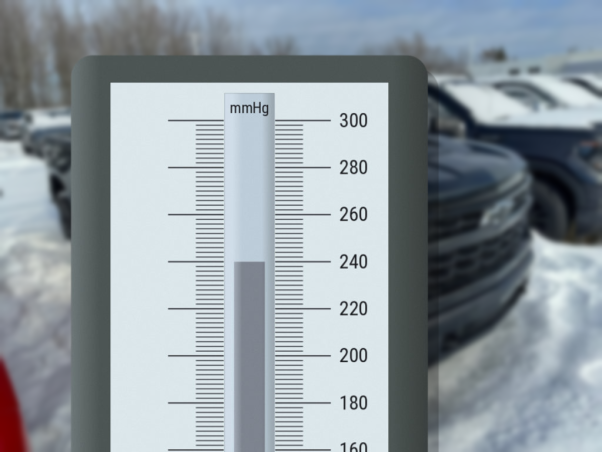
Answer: 240 mmHg
